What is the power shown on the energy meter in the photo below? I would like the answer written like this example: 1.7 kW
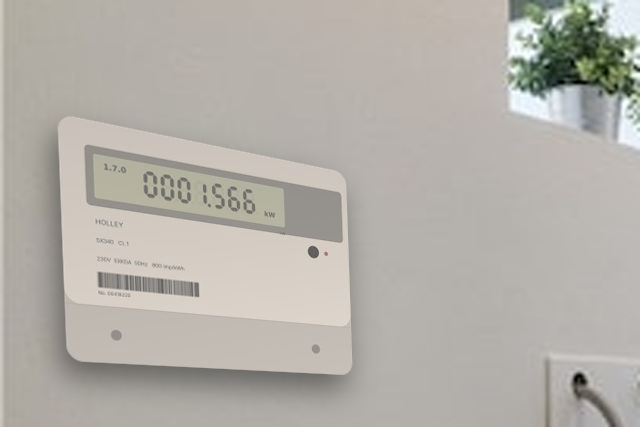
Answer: 1.566 kW
